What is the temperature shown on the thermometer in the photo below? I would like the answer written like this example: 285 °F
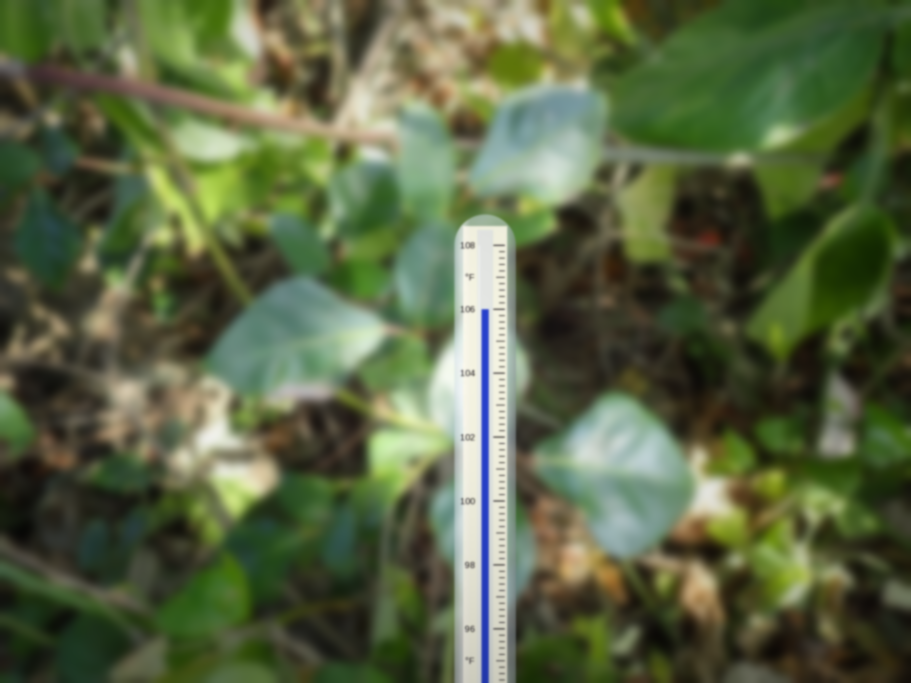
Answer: 106 °F
